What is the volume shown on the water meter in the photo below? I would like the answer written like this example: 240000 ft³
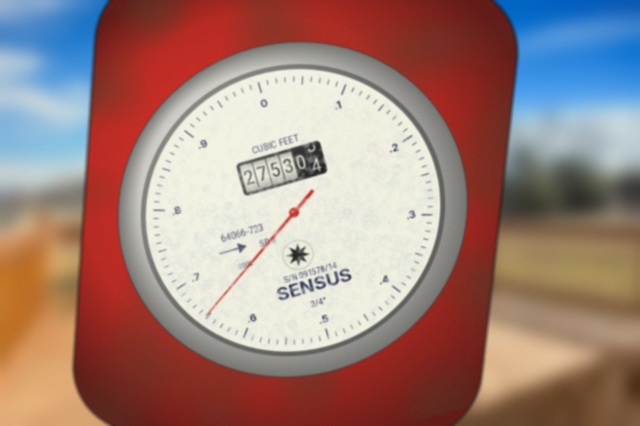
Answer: 275303.65 ft³
